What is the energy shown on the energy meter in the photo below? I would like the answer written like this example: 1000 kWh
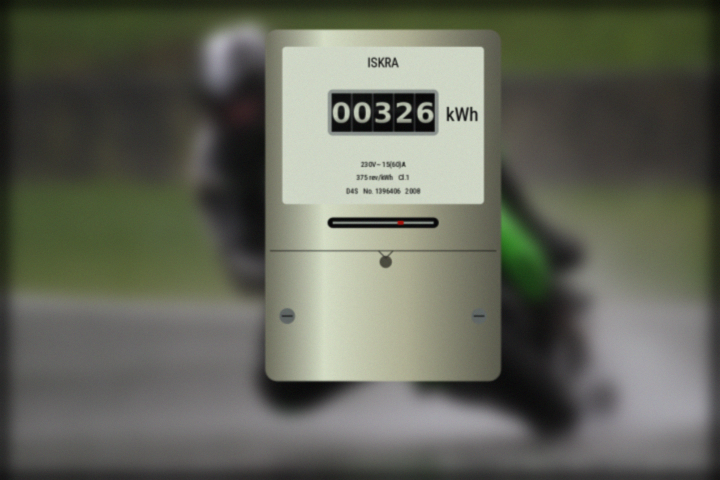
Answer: 326 kWh
